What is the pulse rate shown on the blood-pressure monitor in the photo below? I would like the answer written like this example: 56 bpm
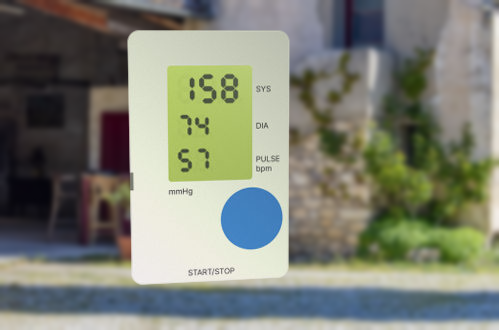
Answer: 57 bpm
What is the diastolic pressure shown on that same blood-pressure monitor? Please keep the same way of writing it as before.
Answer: 74 mmHg
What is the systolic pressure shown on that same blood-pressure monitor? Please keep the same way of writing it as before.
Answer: 158 mmHg
